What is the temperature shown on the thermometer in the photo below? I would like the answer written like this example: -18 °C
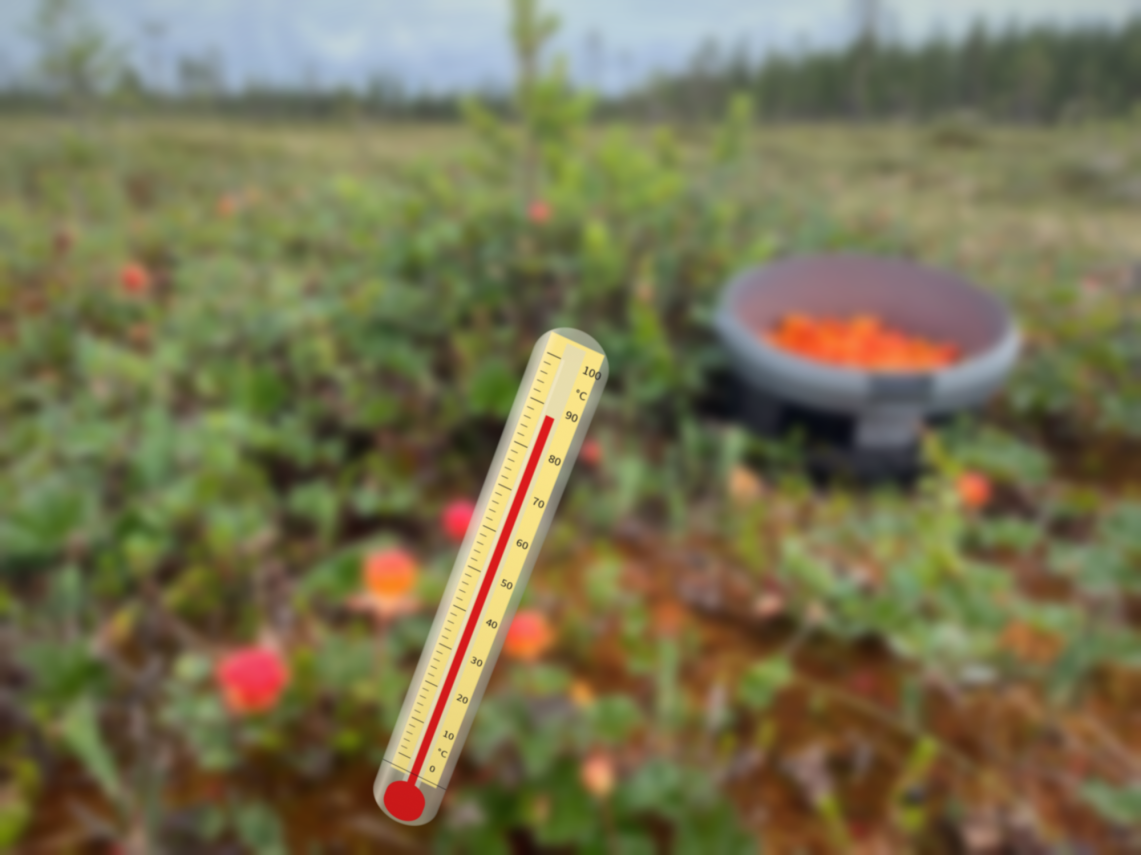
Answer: 88 °C
